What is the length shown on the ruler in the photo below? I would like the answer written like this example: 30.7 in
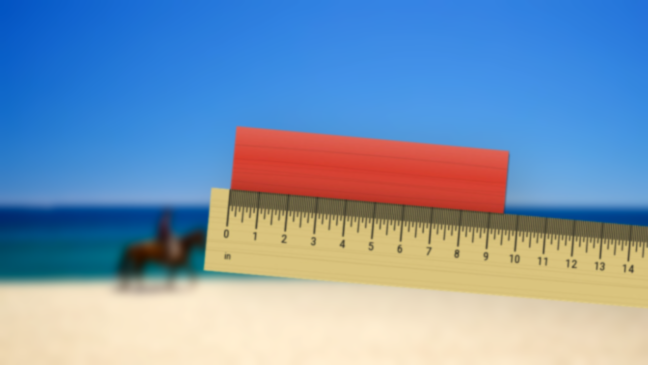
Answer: 9.5 in
